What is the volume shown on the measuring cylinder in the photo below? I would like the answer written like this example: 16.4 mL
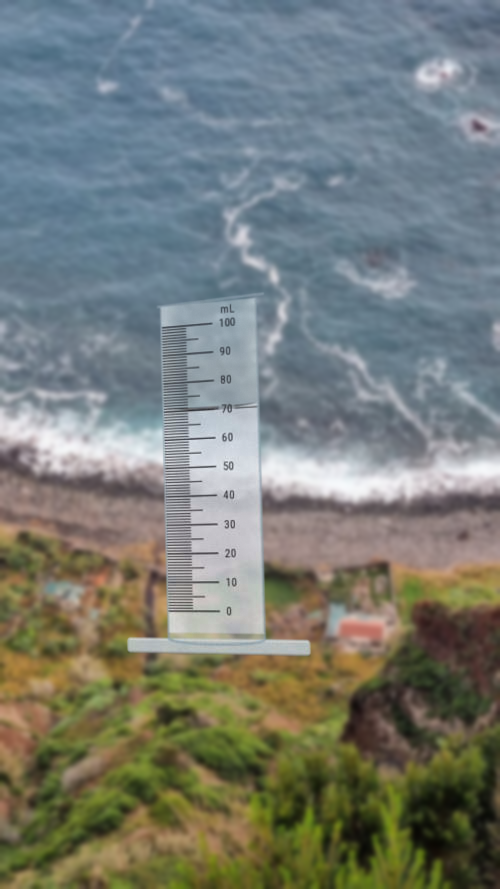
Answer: 70 mL
